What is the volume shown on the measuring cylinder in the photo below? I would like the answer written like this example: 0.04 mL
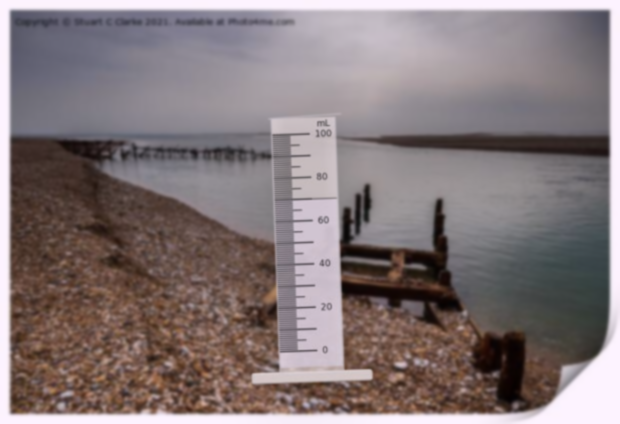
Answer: 70 mL
